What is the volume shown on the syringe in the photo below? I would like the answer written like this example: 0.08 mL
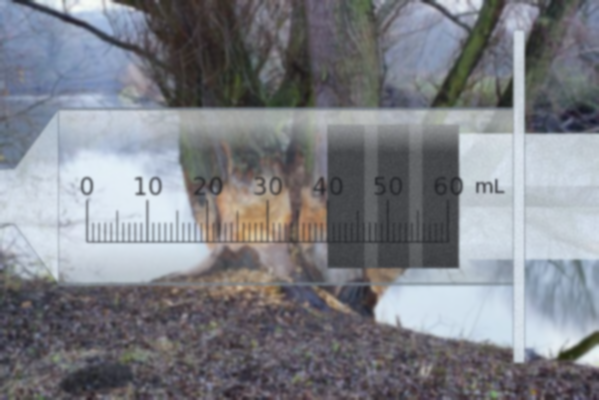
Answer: 40 mL
